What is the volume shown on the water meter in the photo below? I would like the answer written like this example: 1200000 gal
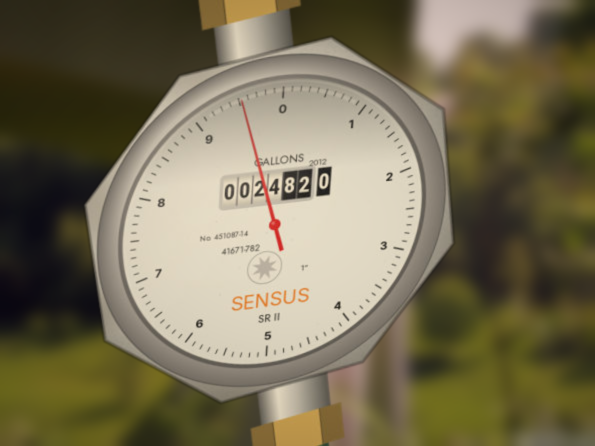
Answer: 24819.5 gal
